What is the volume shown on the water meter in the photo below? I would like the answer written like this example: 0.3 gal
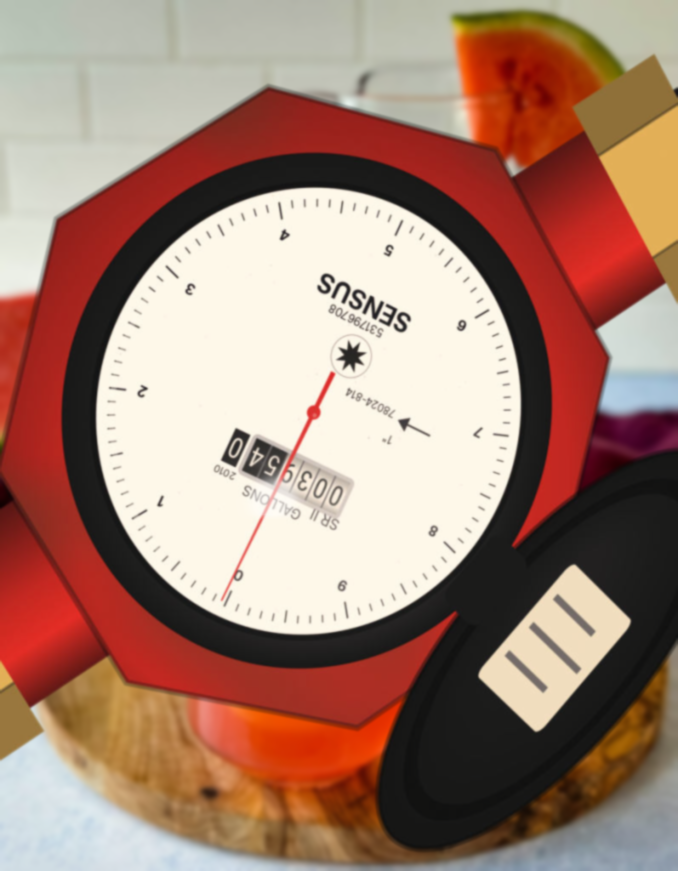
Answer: 39540.0 gal
